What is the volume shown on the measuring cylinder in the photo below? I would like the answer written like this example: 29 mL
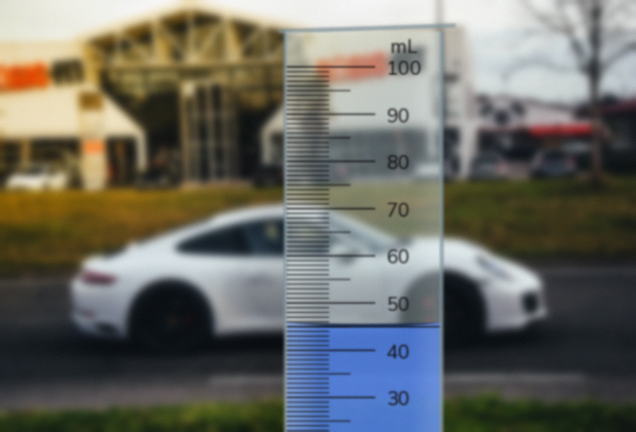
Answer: 45 mL
